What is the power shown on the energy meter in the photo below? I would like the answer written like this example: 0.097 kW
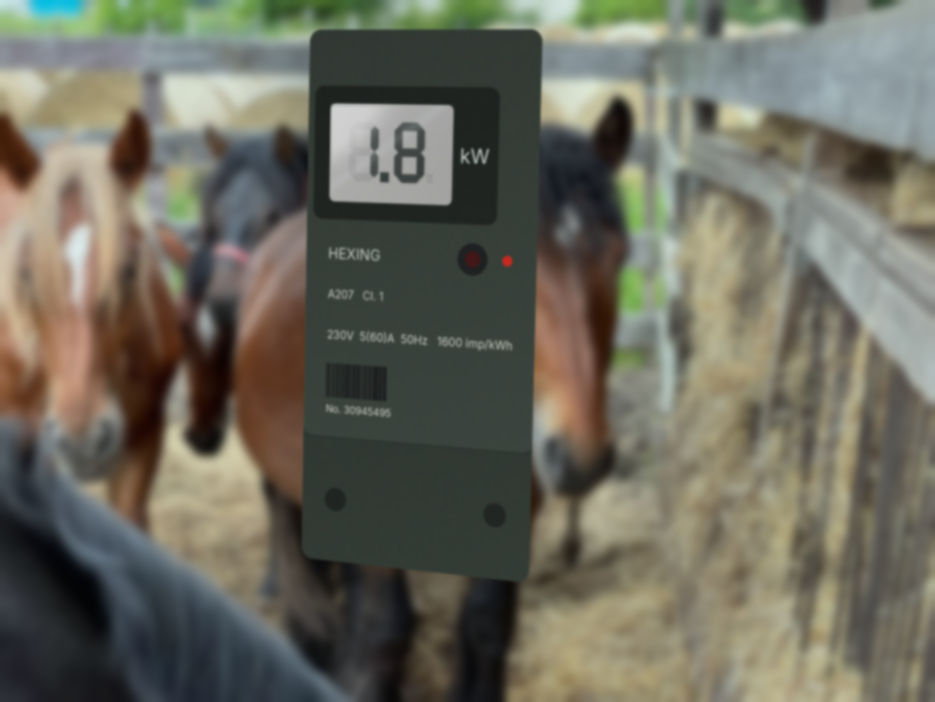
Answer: 1.8 kW
